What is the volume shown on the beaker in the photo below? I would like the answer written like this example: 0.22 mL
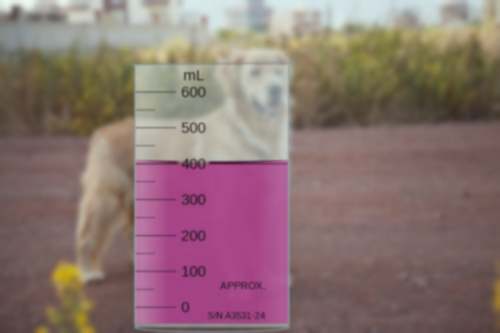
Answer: 400 mL
